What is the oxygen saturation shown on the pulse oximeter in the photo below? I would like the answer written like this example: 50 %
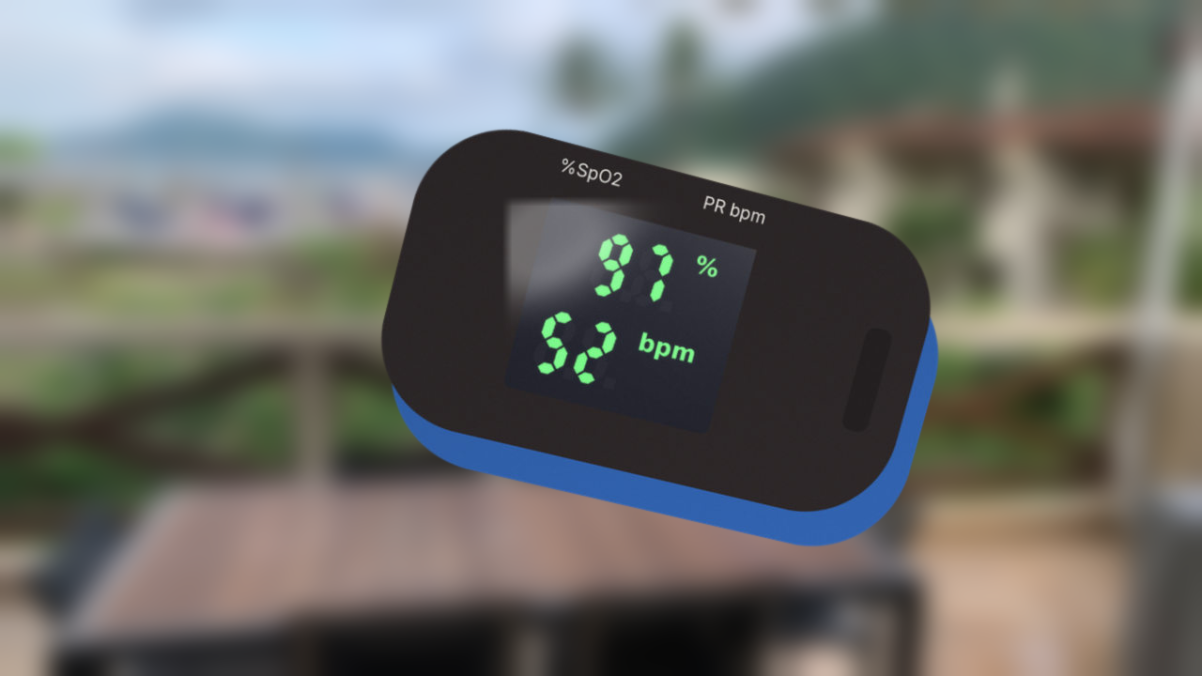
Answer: 97 %
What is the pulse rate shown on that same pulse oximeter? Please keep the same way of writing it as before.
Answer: 52 bpm
